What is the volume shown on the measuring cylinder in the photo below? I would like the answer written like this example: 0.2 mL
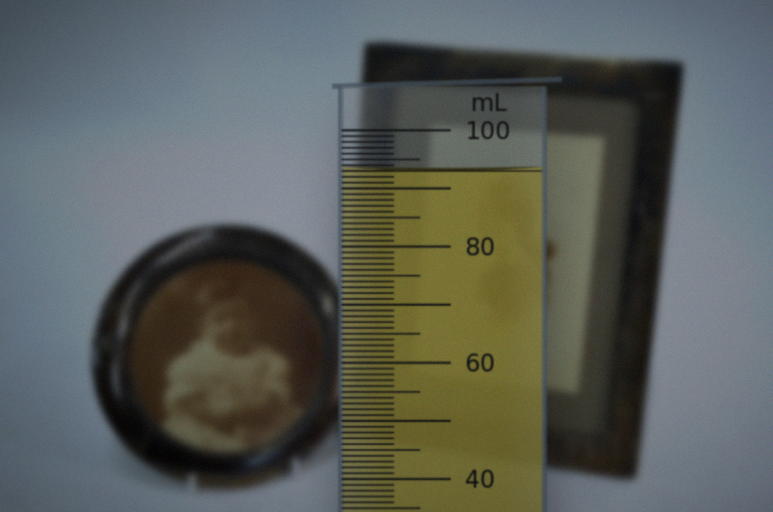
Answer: 93 mL
